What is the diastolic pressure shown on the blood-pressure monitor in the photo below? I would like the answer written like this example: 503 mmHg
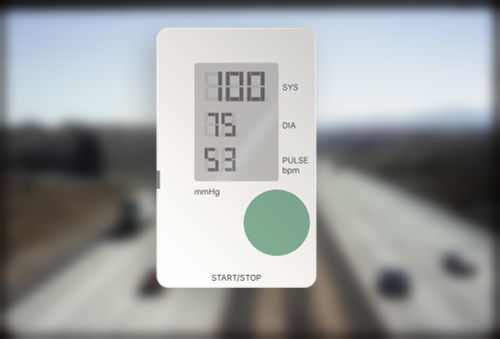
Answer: 75 mmHg
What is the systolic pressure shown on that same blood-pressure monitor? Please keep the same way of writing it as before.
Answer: 100 mmHg
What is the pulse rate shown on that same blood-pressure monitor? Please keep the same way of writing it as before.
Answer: 53 bpm
